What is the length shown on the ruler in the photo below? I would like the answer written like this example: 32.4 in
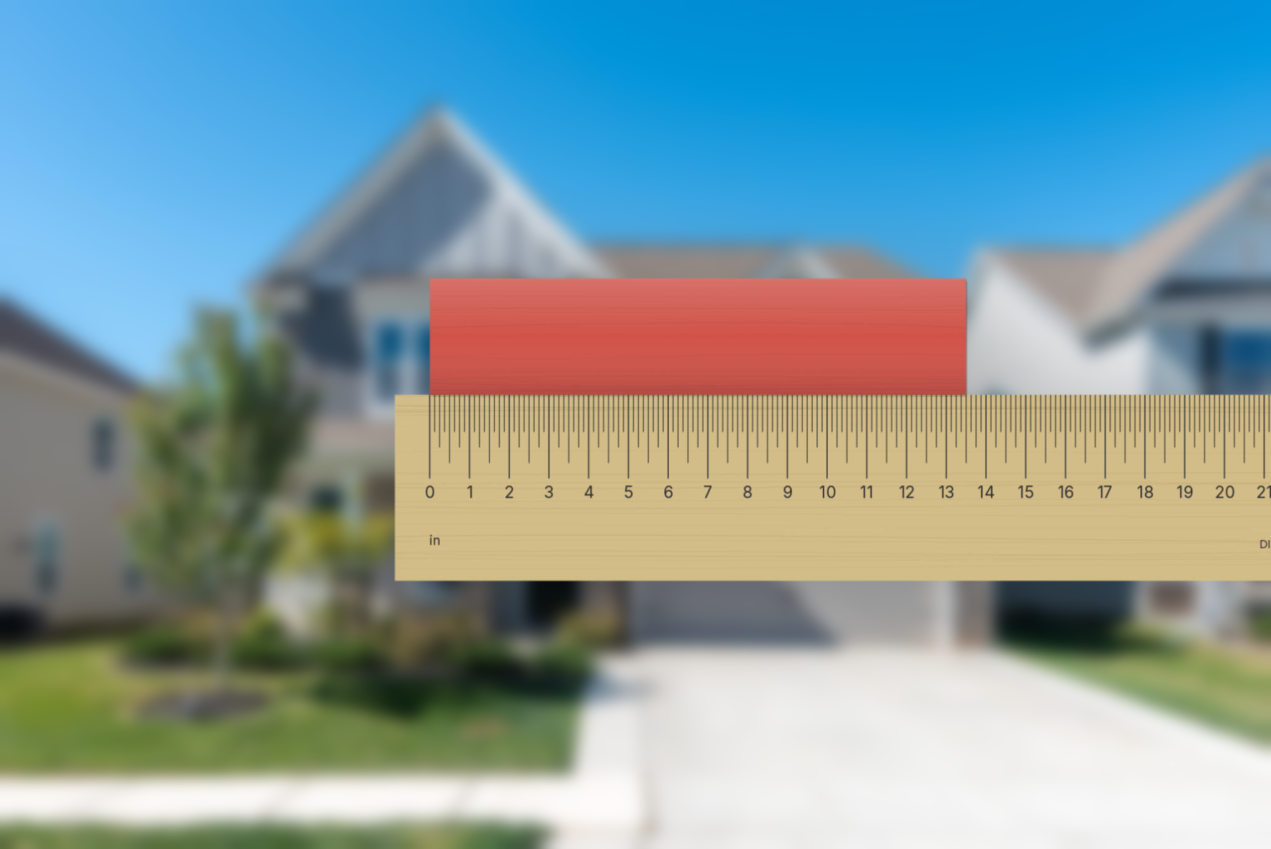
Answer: 13.5 in
